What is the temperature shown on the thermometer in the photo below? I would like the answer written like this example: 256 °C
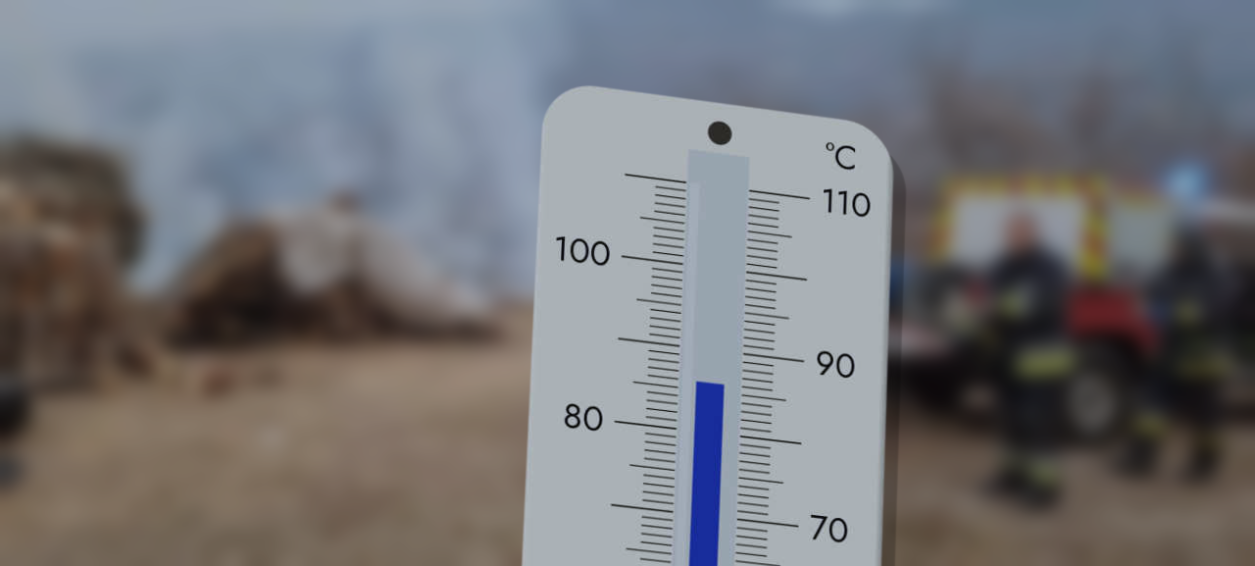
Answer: 86 °C
